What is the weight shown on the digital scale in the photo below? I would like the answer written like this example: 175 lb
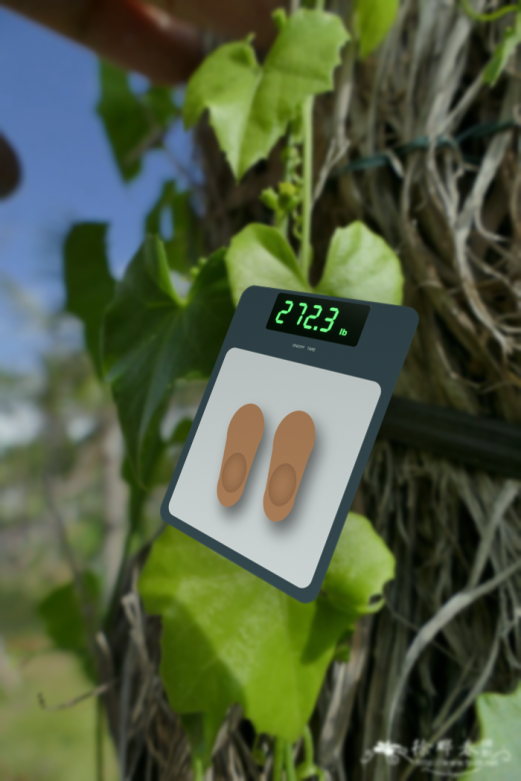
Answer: 272.3 lb
